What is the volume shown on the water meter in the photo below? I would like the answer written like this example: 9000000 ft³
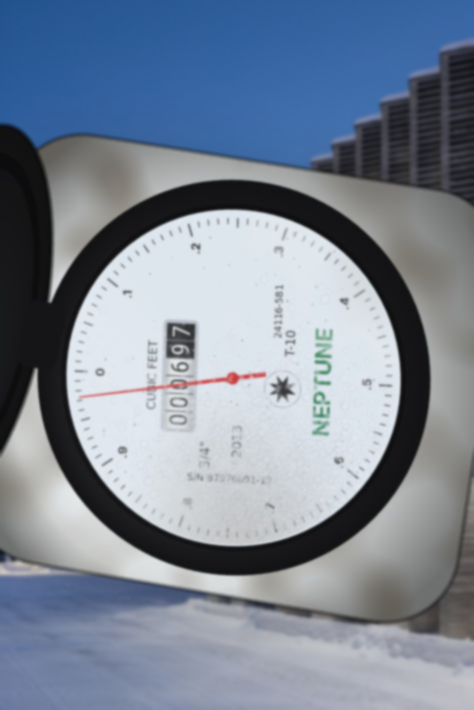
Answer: 696.97 ft³
